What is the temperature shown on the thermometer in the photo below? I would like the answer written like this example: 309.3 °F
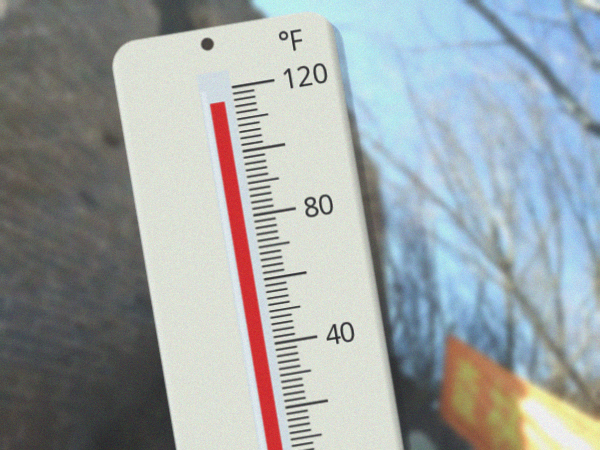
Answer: 116 °F
